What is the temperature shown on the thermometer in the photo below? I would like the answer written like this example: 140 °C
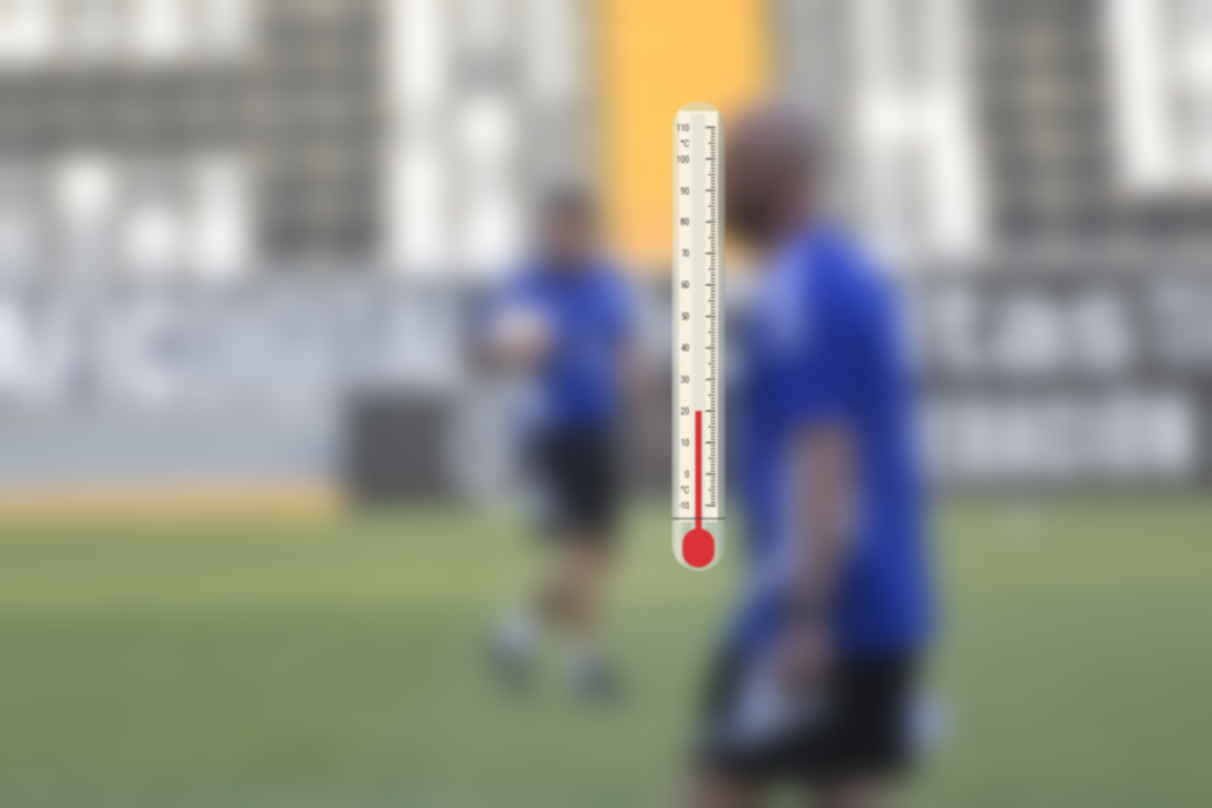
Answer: 20 °C
